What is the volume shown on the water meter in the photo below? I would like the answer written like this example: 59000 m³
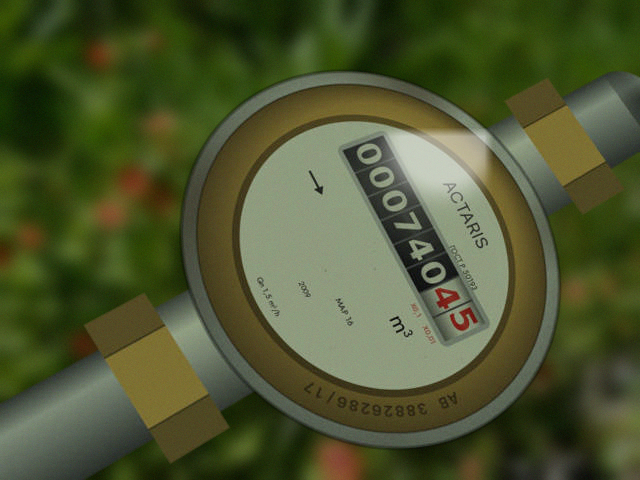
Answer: 740.45 m³
